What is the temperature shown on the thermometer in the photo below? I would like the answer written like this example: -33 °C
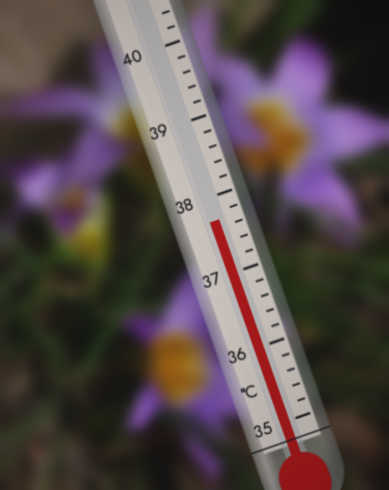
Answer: 37.7 °C
